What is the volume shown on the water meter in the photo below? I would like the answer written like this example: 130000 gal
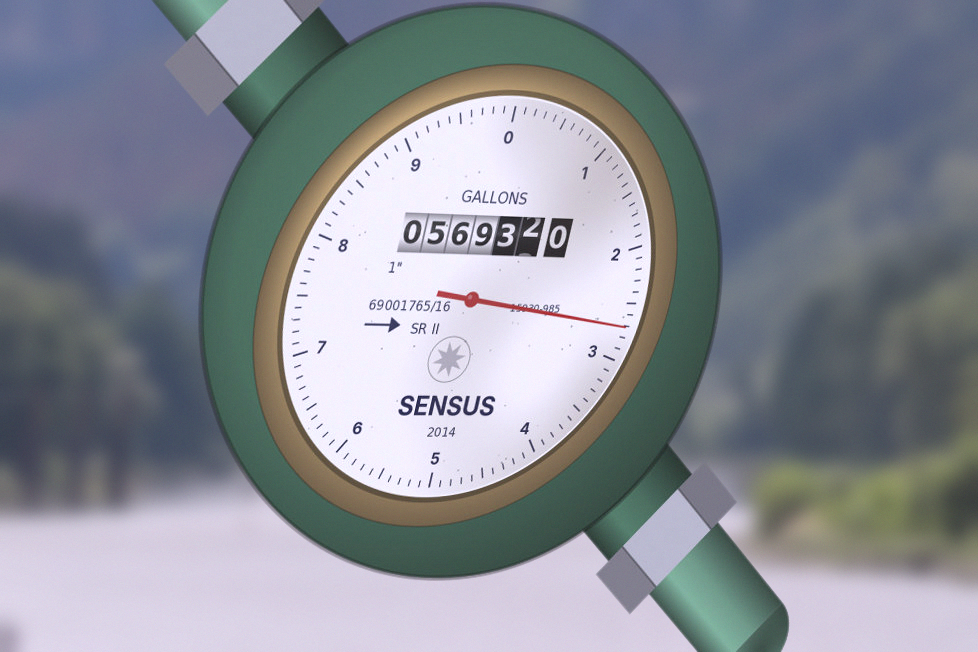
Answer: 569322.7 gal
